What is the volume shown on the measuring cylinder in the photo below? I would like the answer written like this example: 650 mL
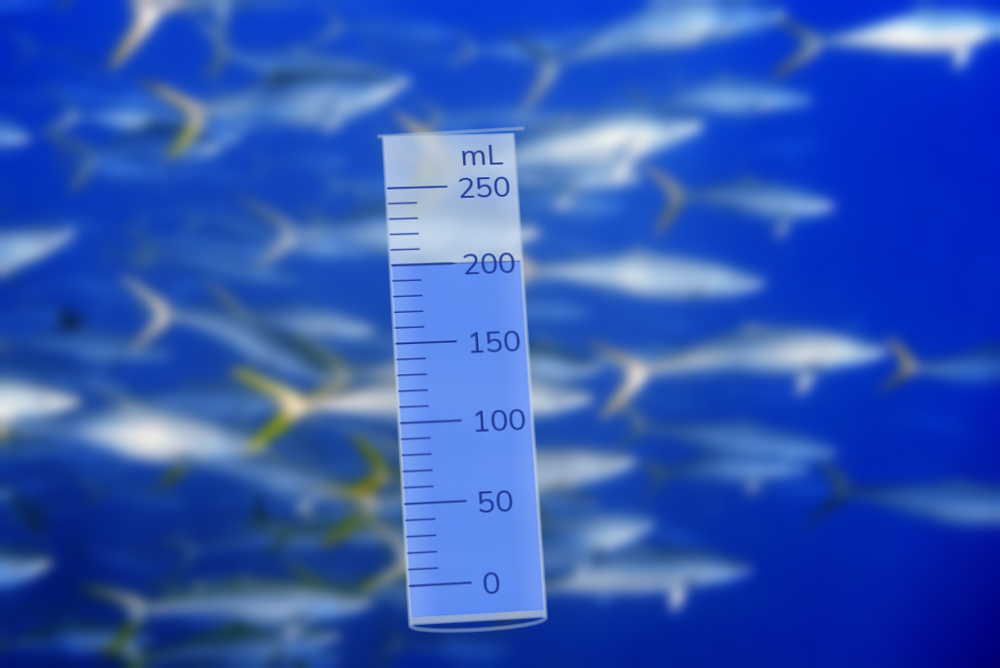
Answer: 200 mL
